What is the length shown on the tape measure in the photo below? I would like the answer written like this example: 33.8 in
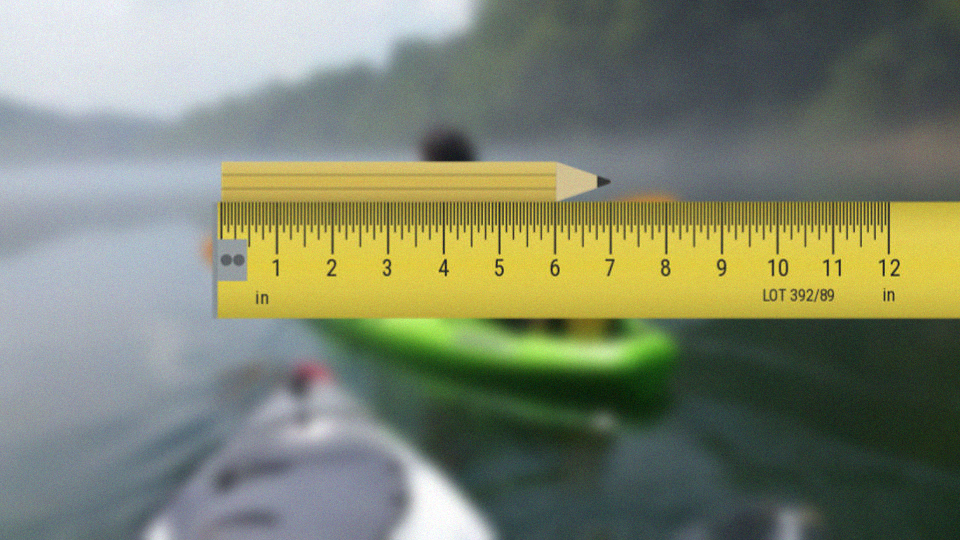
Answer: 7 in
